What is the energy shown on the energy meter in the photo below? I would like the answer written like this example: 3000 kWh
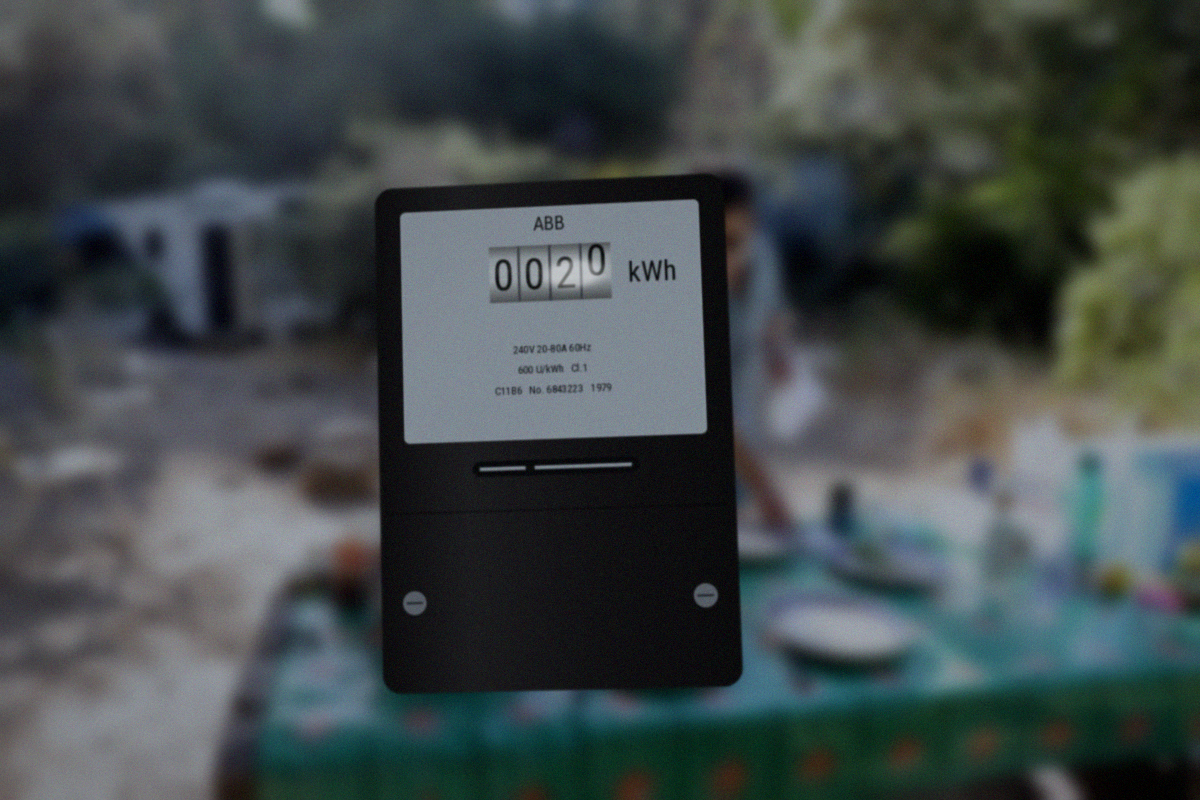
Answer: 20 kWh
